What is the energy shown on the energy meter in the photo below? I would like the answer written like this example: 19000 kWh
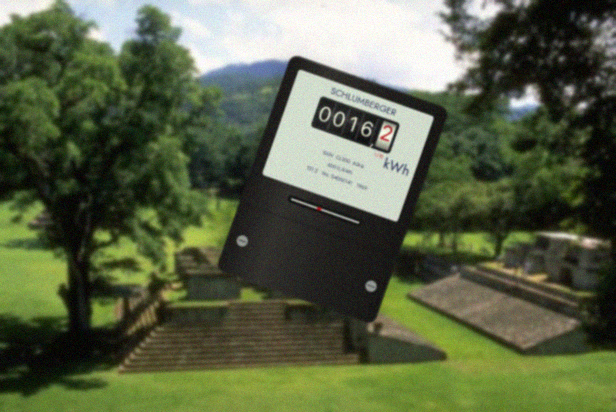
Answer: 16.2 kWh
